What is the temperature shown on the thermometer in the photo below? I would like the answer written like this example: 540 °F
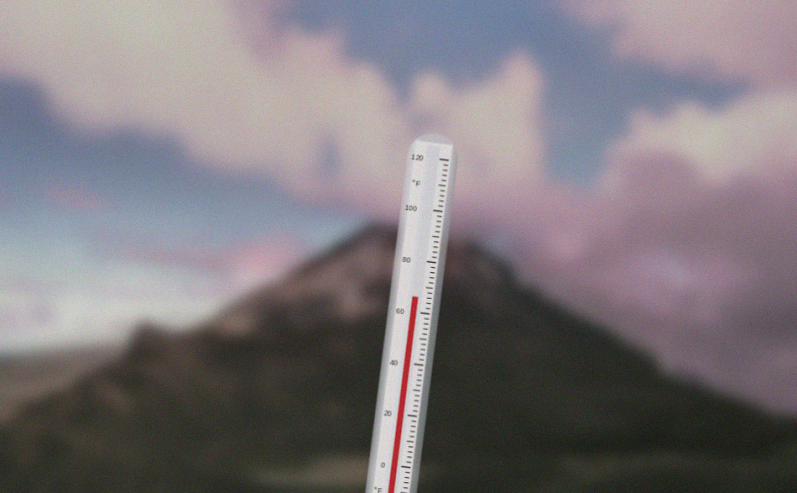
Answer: 66 °F
